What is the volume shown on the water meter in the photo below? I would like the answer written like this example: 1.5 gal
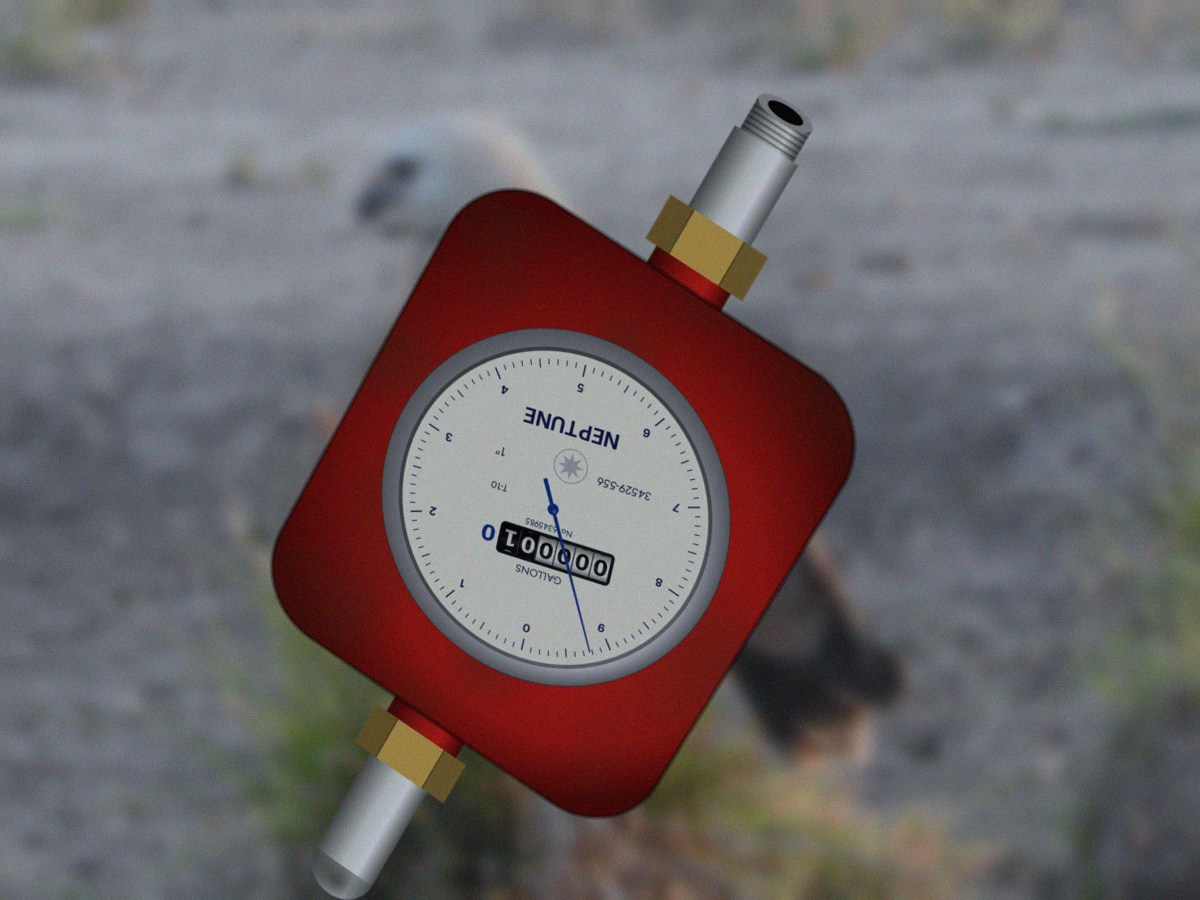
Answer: 9.2 gal
